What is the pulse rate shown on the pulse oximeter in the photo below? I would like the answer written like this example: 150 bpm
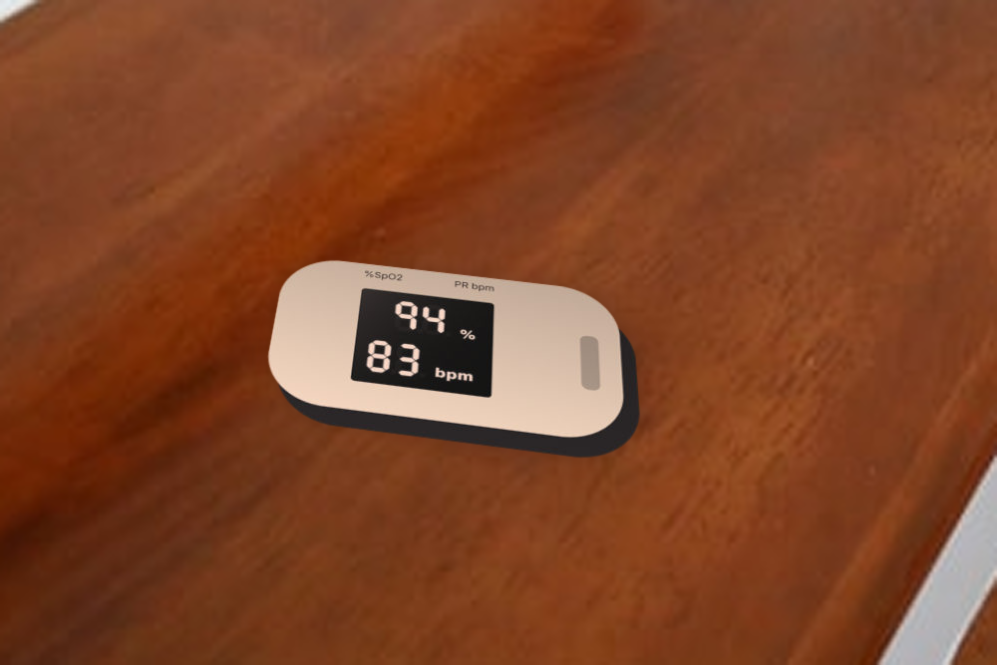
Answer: 83 bpm
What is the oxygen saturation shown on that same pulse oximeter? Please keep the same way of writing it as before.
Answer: 94 %
